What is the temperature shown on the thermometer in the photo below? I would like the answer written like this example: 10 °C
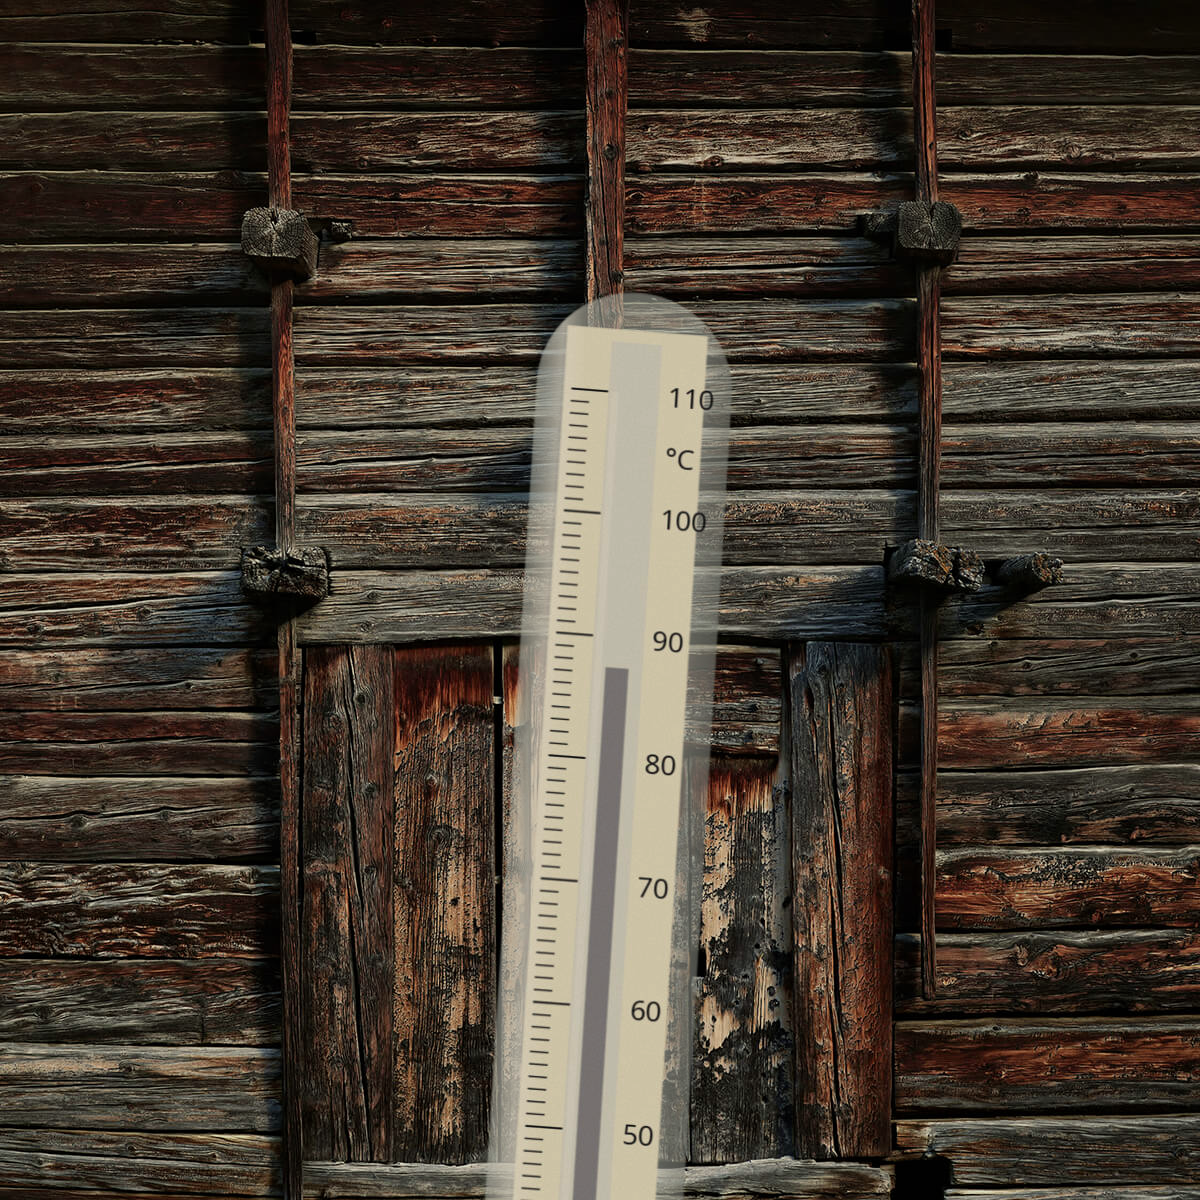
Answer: 87.5 °C
